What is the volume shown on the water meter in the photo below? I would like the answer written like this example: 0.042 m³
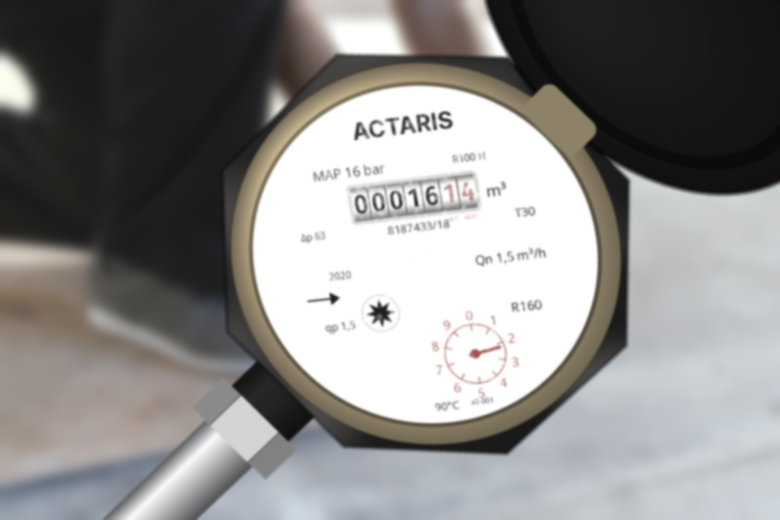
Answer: 16.142 m³
